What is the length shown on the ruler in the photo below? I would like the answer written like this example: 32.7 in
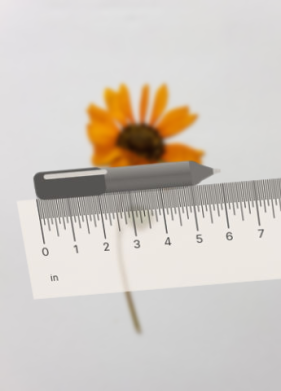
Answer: 6 in
